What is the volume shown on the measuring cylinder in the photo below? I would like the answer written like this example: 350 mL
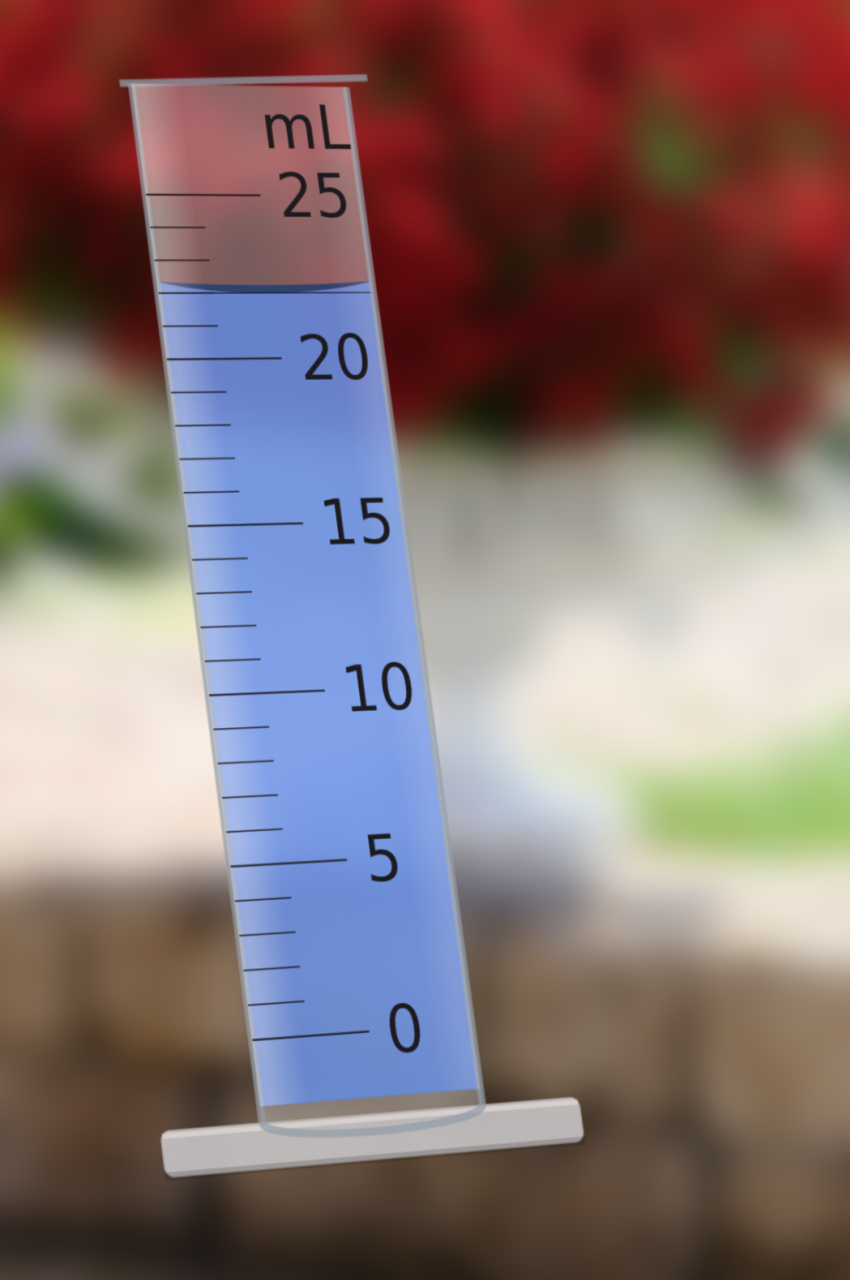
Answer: 22 mL
